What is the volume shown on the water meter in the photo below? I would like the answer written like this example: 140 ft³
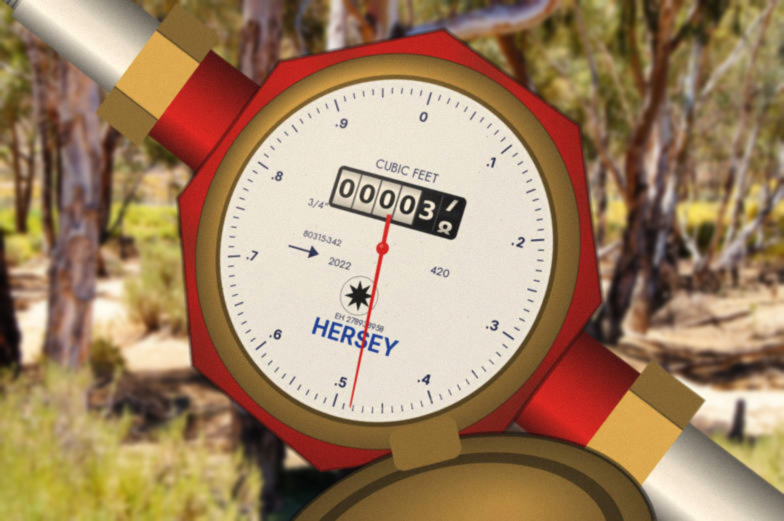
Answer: 37.48 ft³
